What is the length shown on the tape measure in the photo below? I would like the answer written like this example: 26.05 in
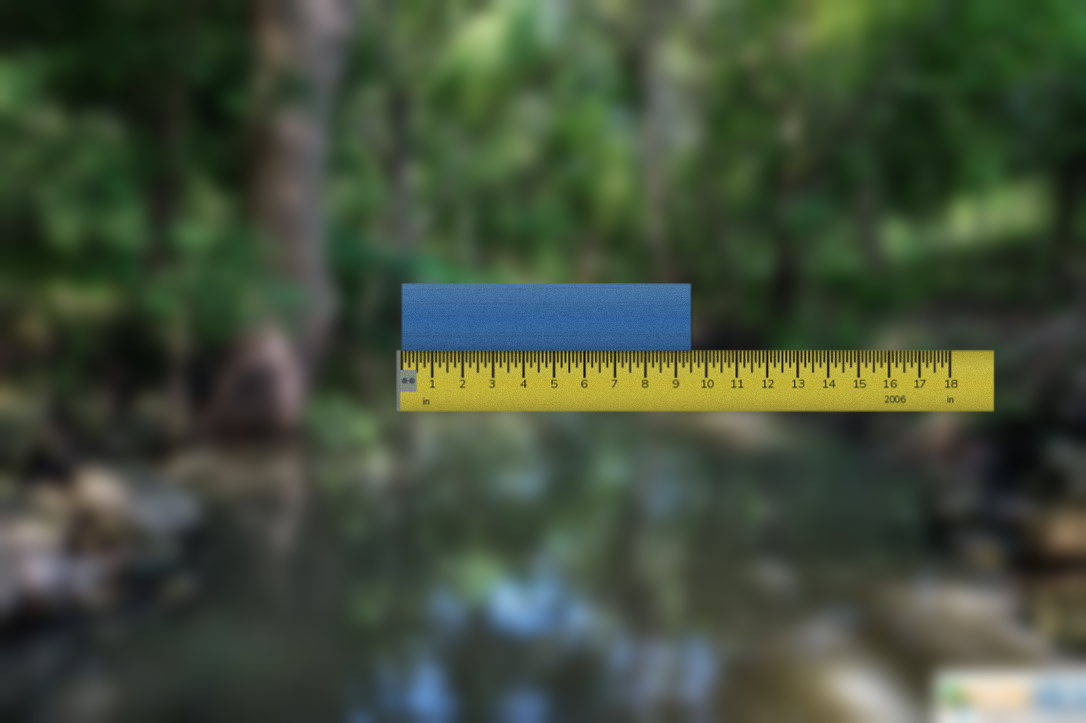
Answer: 9.5 in
